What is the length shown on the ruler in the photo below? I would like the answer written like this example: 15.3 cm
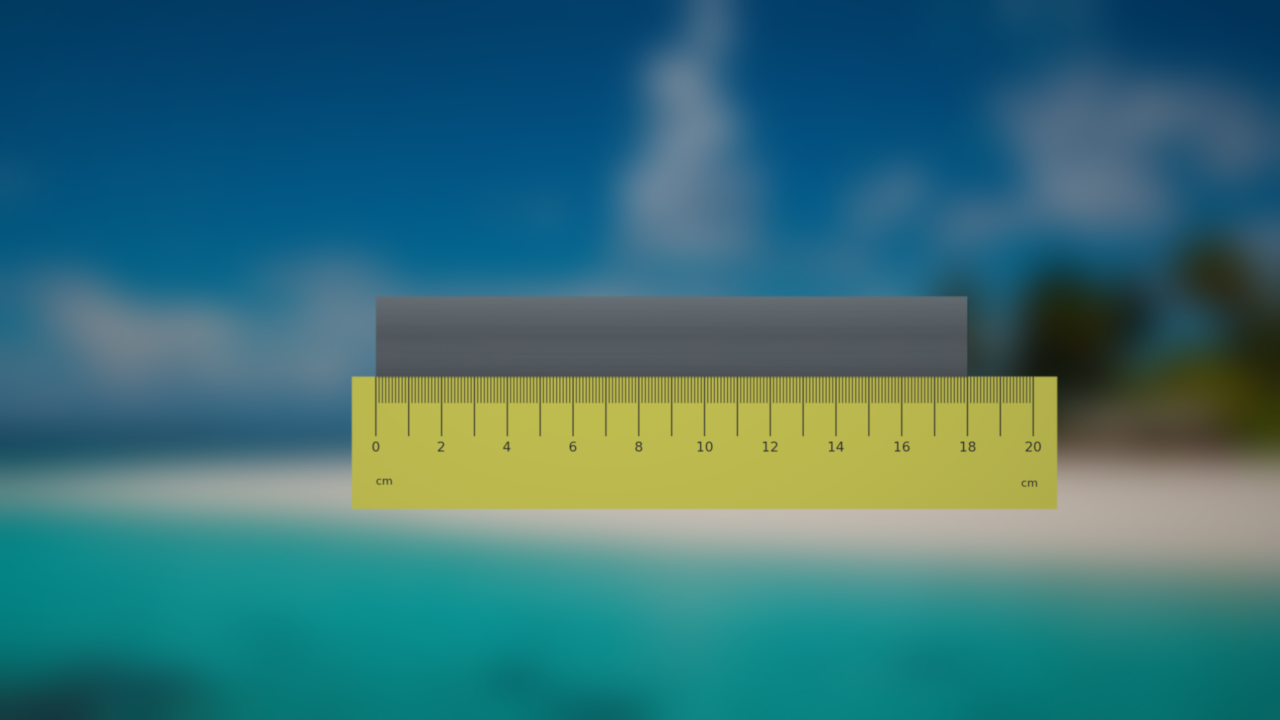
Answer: 18 cm
